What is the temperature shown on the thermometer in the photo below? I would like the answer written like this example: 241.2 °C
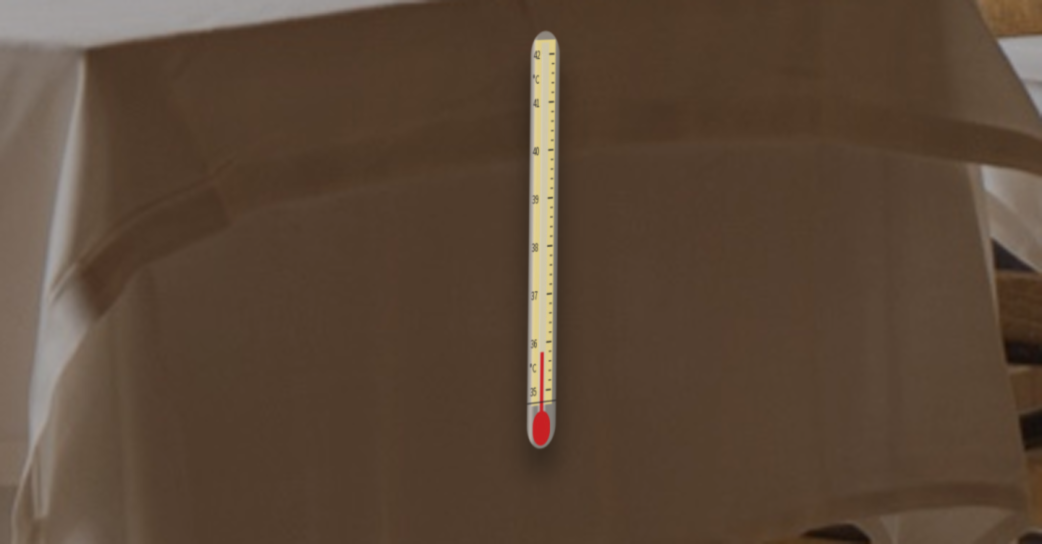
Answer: 35.8 °C
